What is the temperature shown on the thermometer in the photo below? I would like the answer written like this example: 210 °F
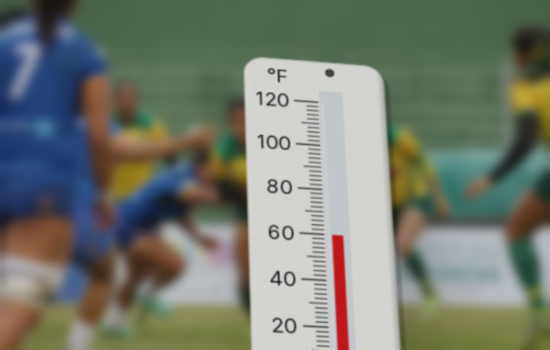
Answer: 60 °F
